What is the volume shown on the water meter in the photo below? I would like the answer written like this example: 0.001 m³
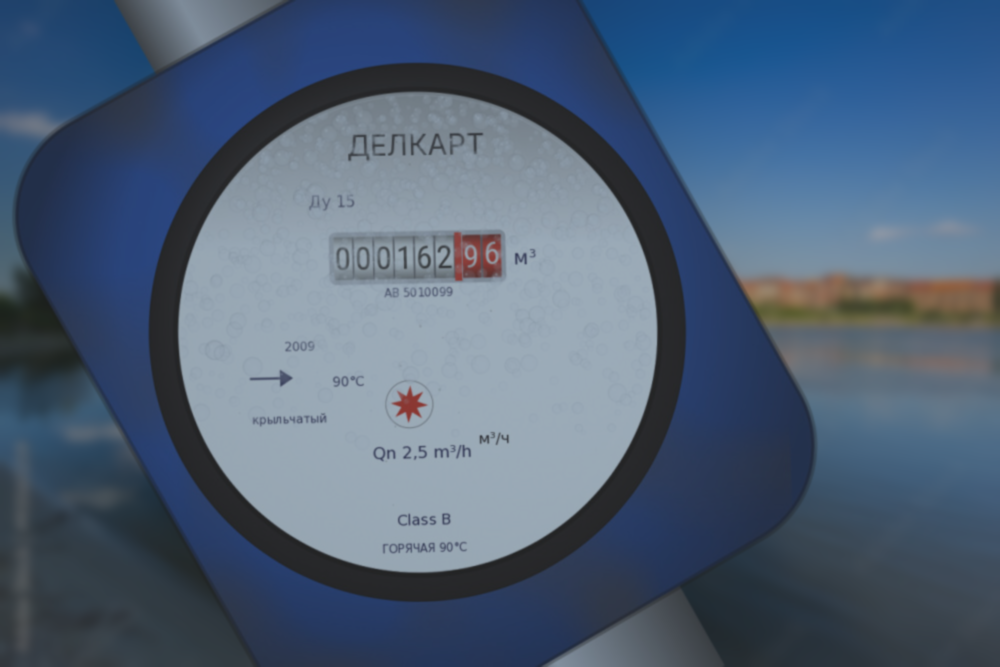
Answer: 162.96 m³
